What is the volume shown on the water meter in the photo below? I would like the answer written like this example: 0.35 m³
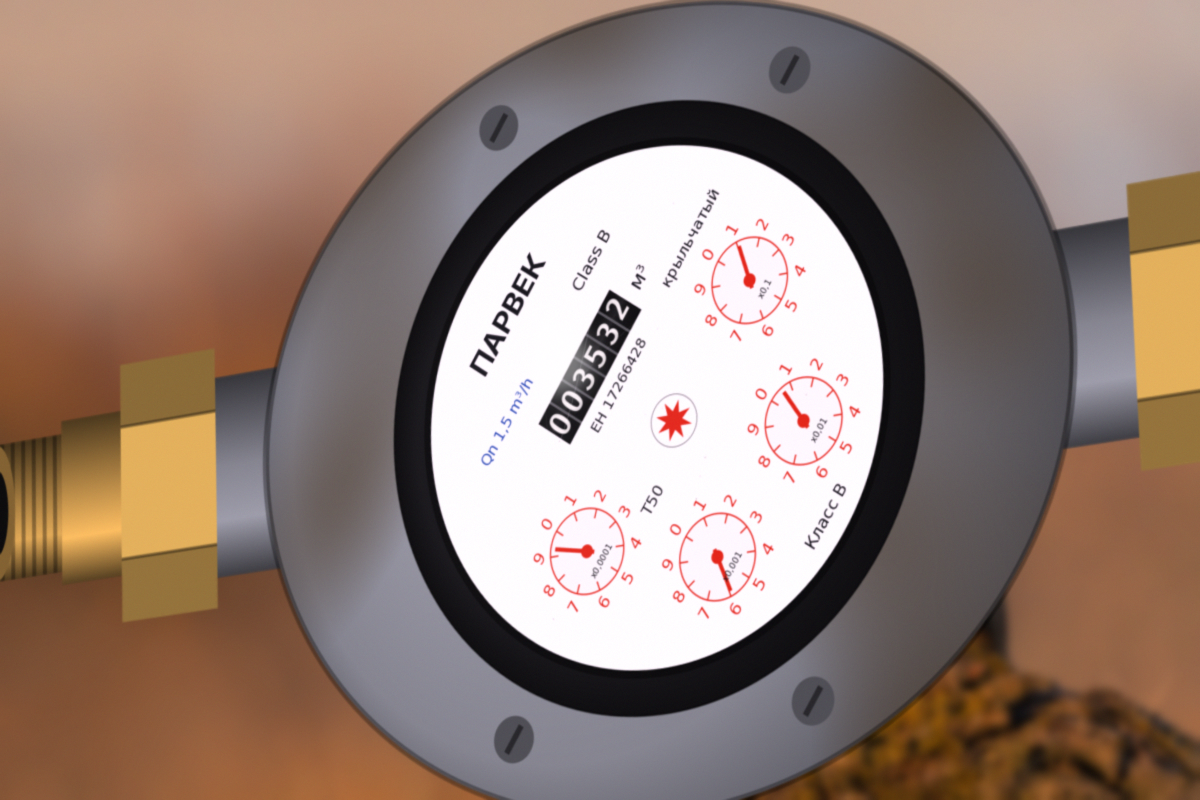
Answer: 3532.1059 m³
